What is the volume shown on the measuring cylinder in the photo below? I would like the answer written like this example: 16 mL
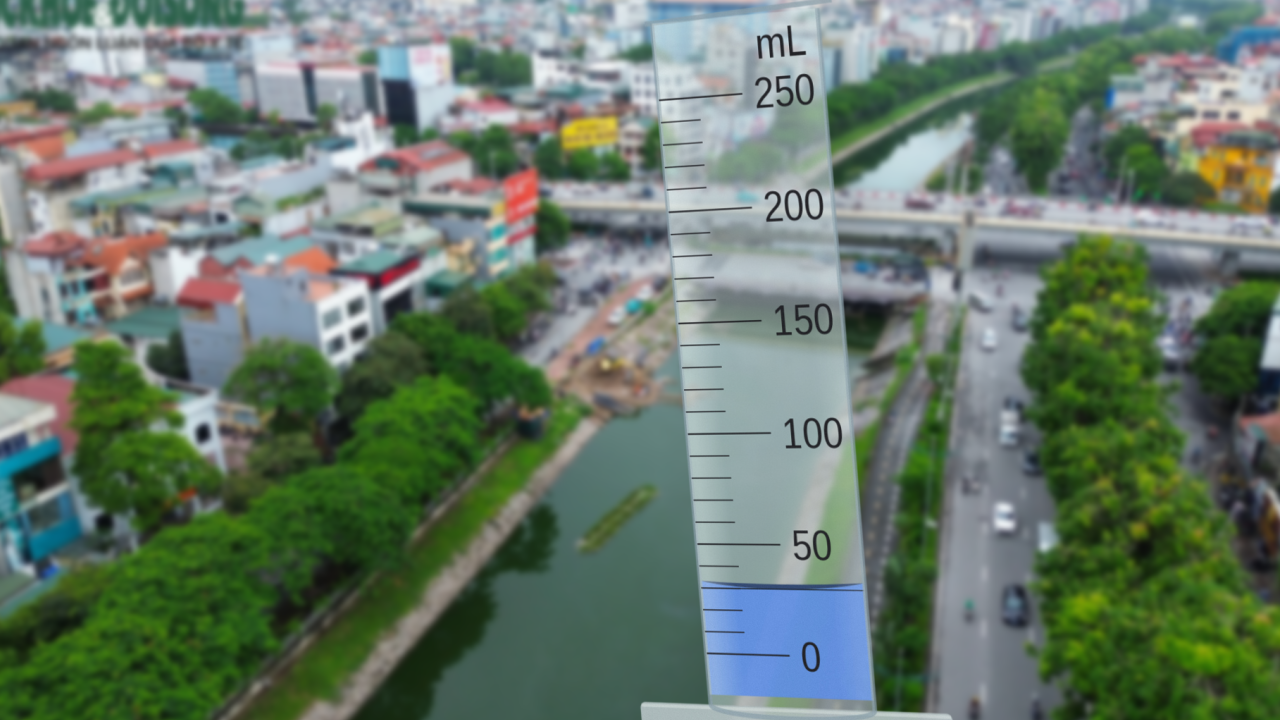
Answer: 30 mL
